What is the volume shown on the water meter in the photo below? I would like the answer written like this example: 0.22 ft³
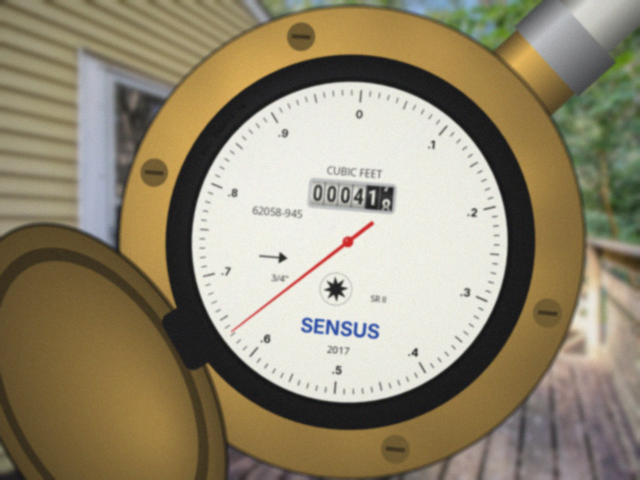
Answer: 417.63 ft³
